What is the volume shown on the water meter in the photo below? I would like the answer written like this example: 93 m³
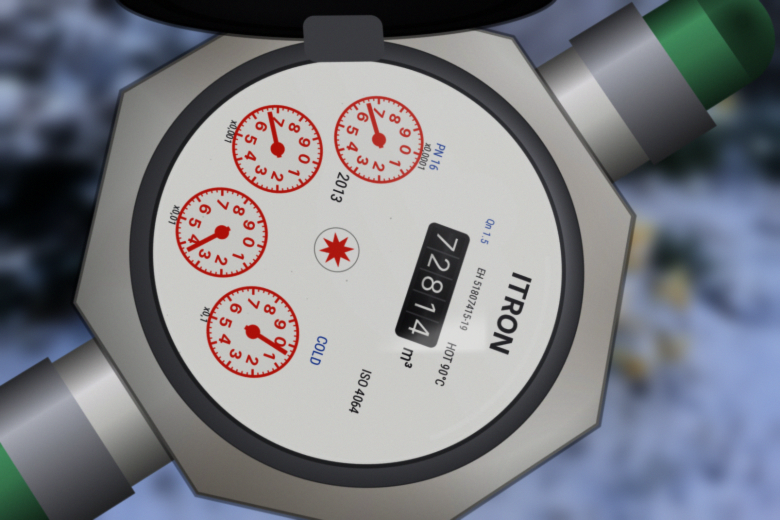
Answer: 72814.0366 m³
